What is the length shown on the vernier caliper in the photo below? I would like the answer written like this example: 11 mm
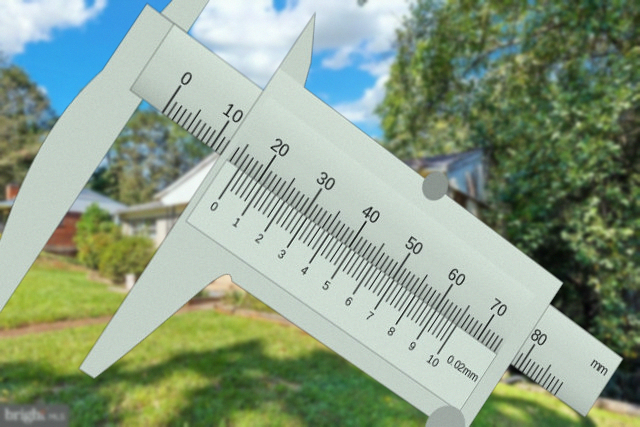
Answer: 16.0 mm
